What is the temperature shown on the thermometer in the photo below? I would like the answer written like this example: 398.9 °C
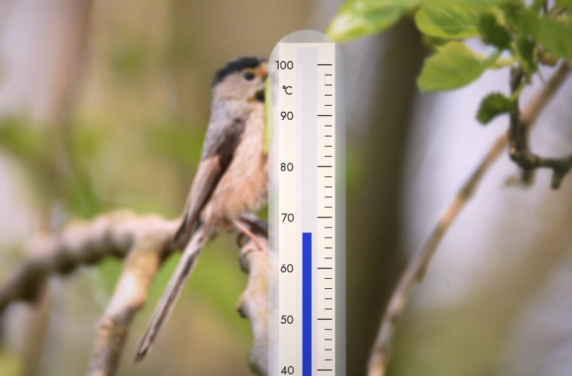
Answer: 67 °C
